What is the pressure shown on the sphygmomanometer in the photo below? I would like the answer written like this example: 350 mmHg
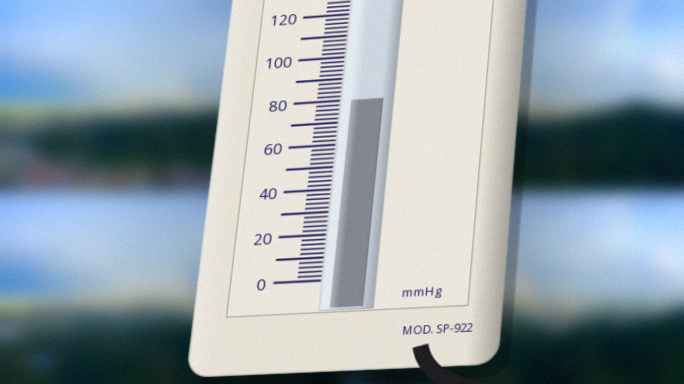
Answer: 80 mmHg
